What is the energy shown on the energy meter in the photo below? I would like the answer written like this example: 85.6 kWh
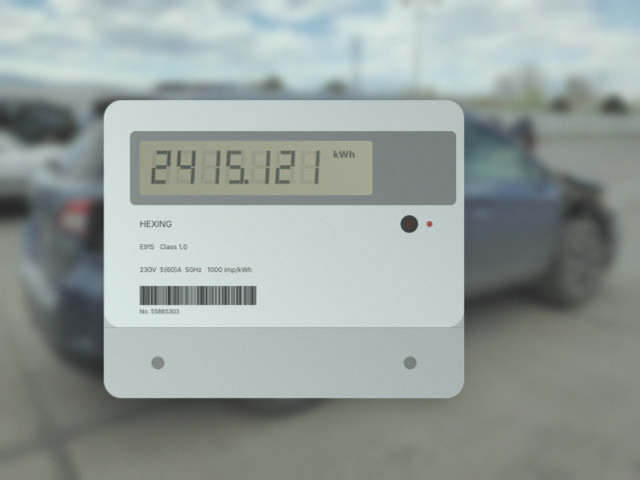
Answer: 2415.121 kWh
